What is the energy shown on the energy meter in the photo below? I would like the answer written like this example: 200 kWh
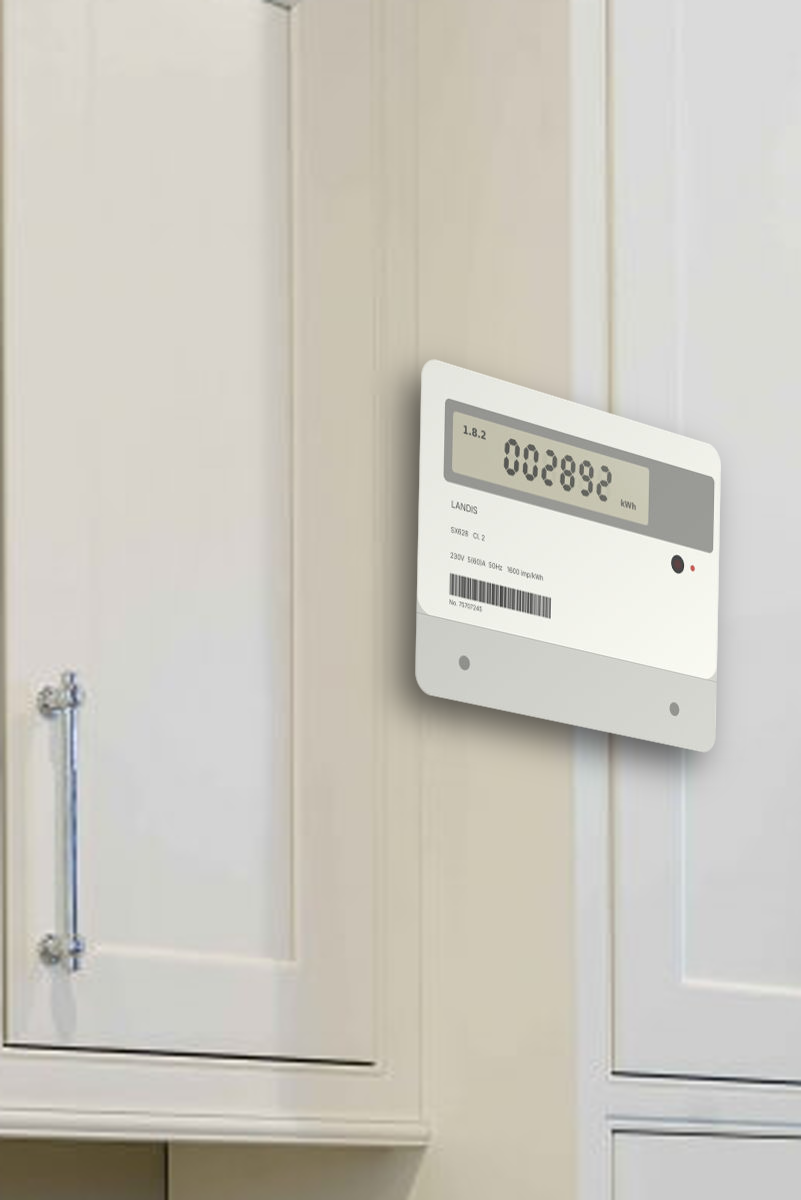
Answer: 2892 kWh
